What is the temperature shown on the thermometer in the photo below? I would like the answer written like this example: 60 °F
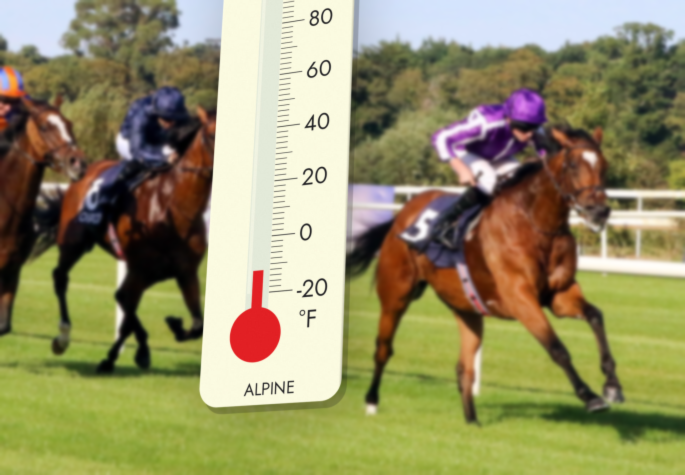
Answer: -12 °F
